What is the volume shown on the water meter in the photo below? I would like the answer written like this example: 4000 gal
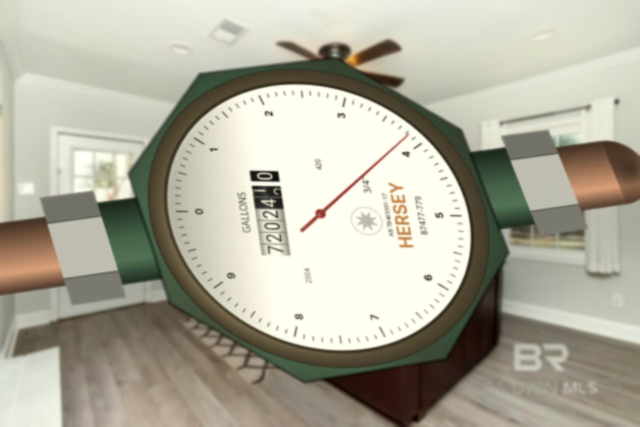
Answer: 7202413.8 gal
